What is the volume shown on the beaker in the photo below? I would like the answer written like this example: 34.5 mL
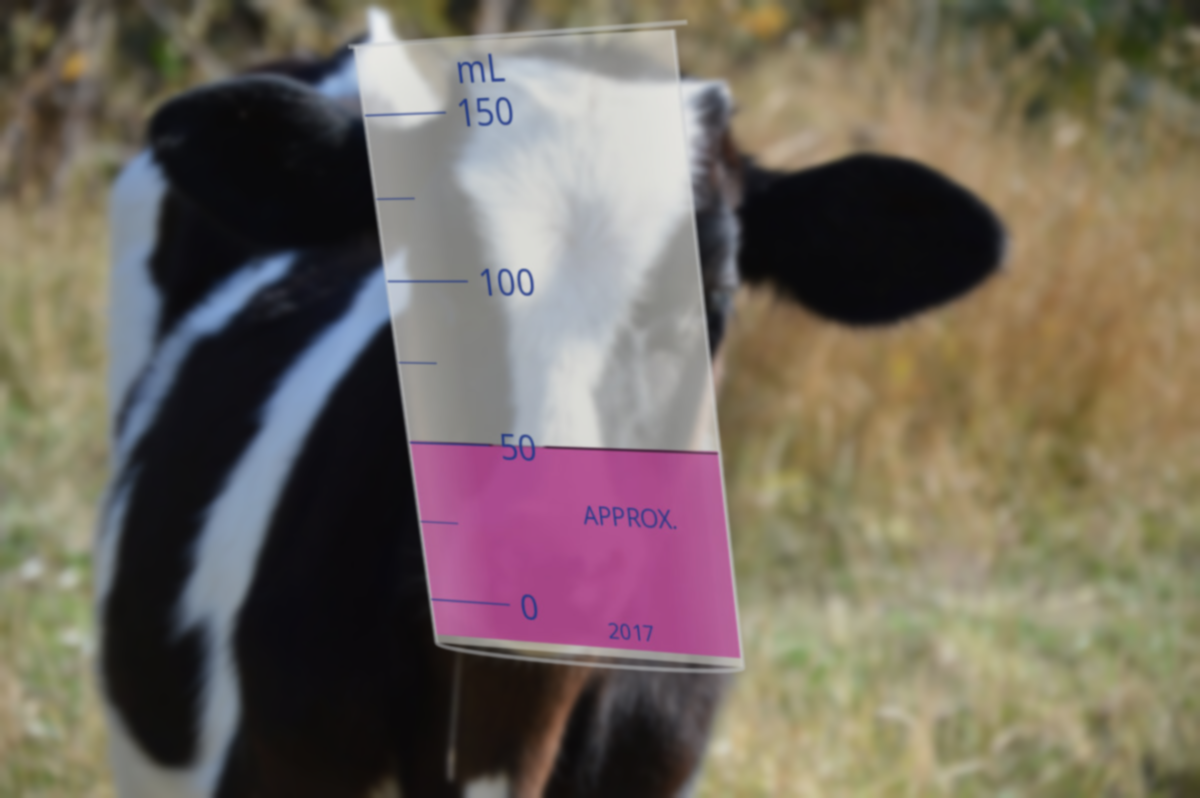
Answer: 50 mL
